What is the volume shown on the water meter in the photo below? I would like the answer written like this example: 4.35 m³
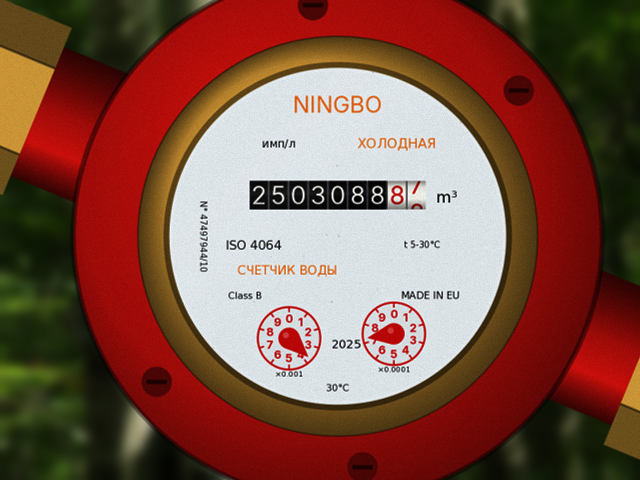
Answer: 2503088.8737 m³
